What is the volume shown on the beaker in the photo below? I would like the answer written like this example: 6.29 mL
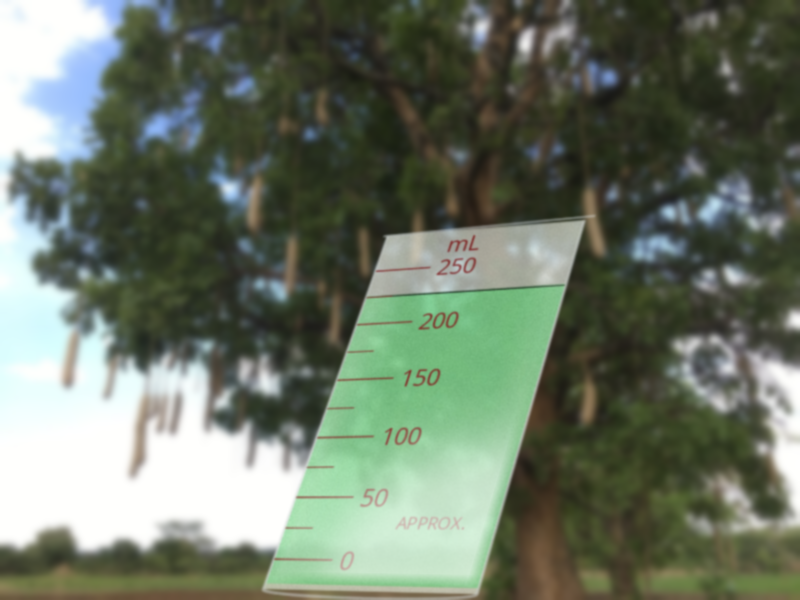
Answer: 225 mL
